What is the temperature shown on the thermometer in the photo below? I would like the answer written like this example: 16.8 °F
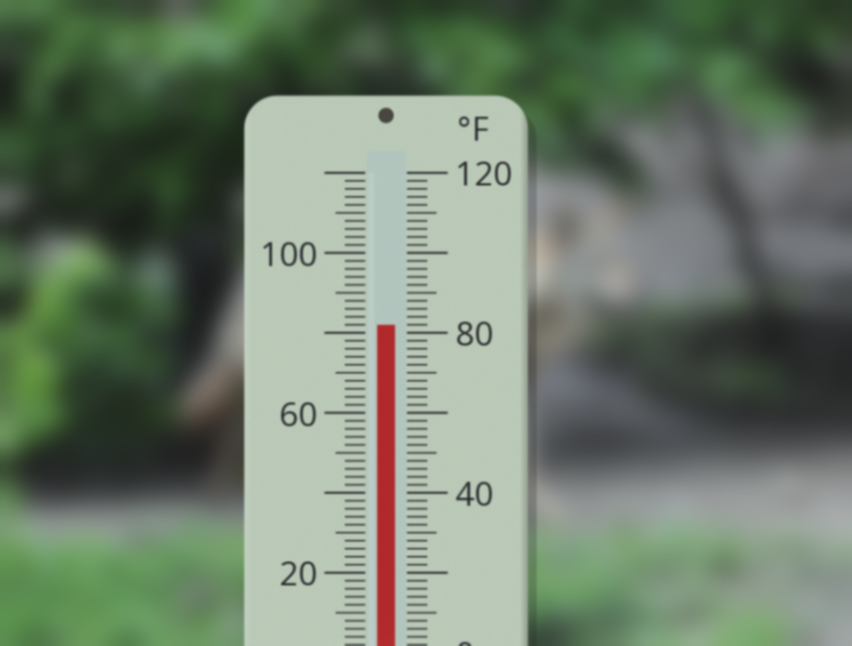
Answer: 82 °F
